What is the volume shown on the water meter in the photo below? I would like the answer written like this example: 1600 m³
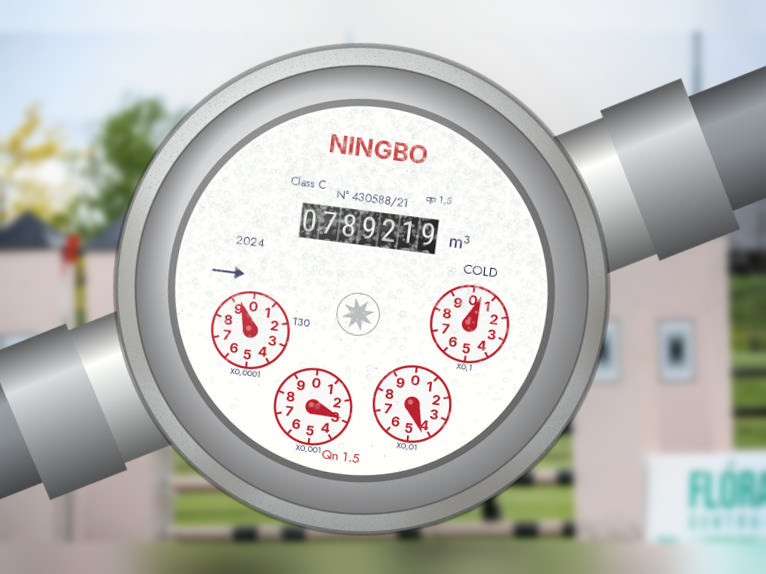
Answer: 789219.0429 m³
